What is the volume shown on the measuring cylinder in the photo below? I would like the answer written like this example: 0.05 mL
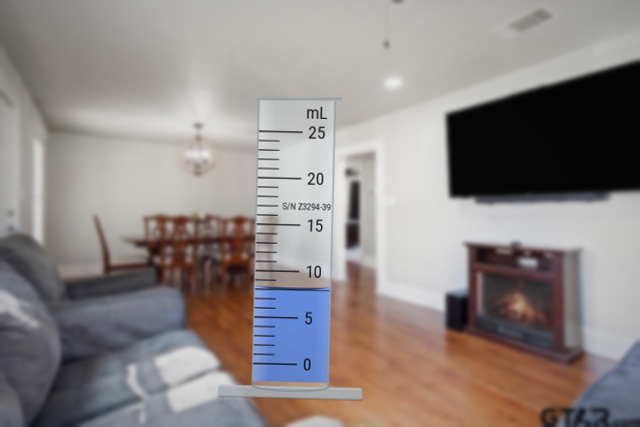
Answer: 8 mL
